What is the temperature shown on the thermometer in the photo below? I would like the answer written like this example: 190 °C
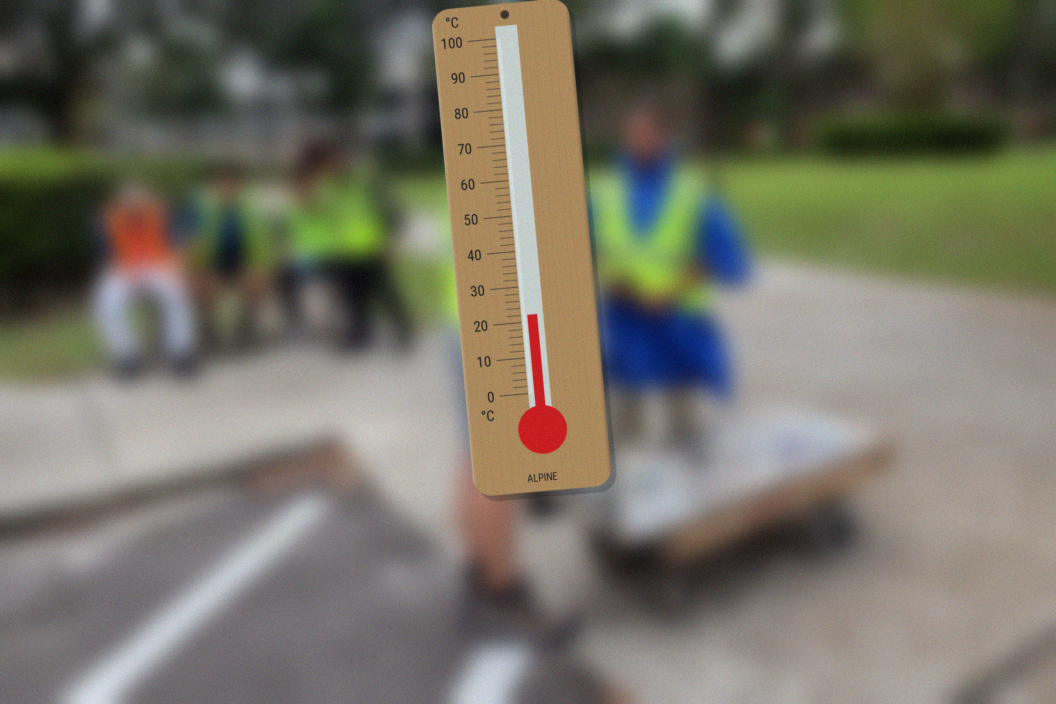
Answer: 22 °C
